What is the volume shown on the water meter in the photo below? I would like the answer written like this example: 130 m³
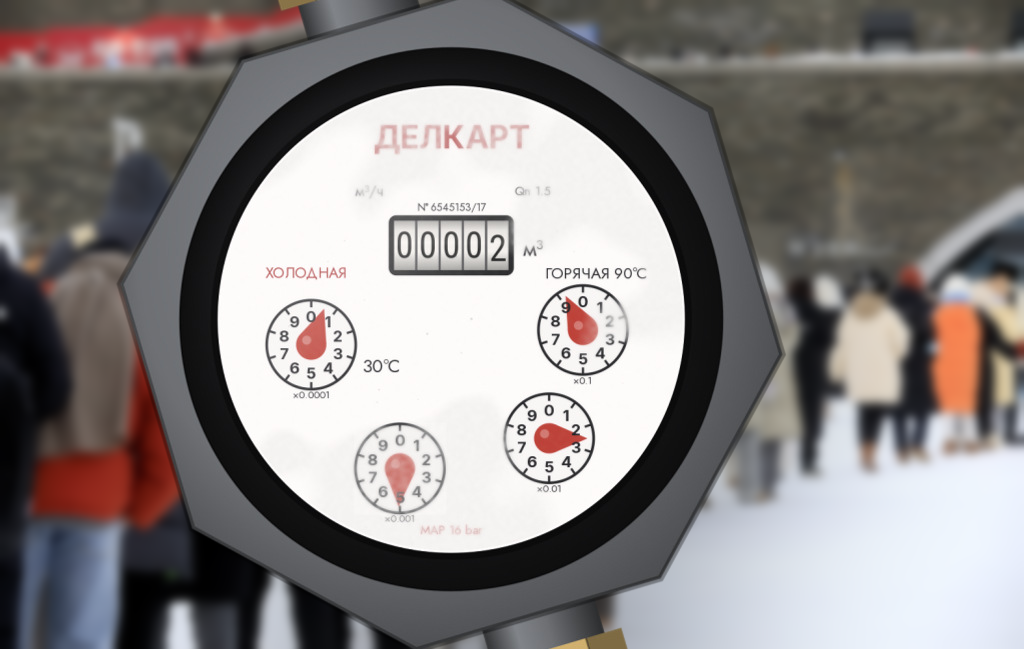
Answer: 1.9250 m³
